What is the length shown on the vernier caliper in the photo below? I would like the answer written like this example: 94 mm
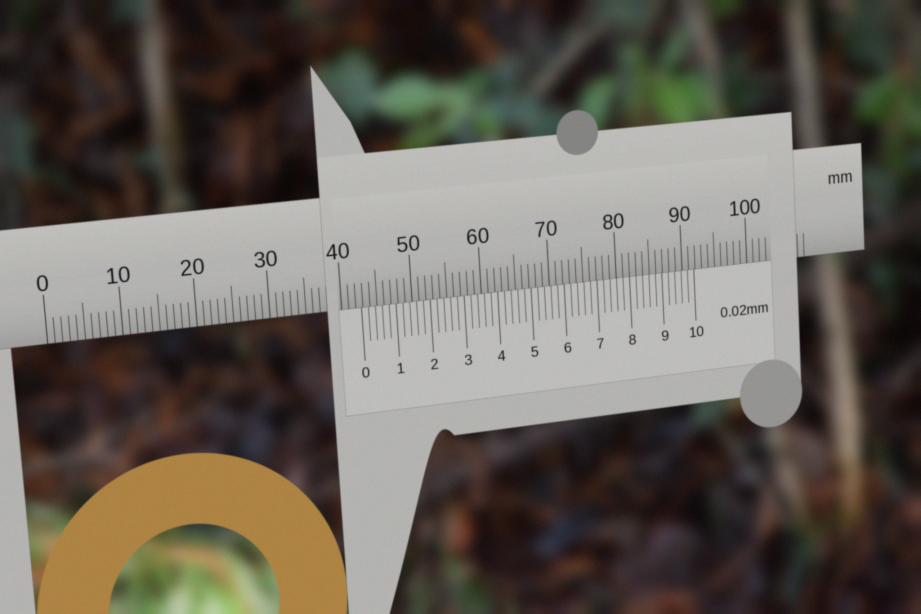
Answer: 42.8 mm
